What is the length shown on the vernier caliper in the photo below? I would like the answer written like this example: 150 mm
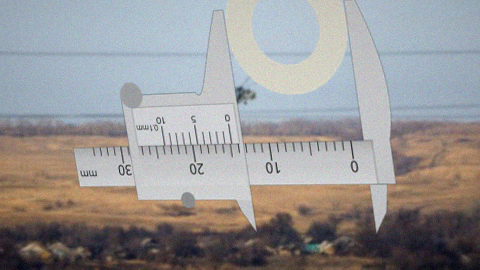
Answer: 14.8 mm
